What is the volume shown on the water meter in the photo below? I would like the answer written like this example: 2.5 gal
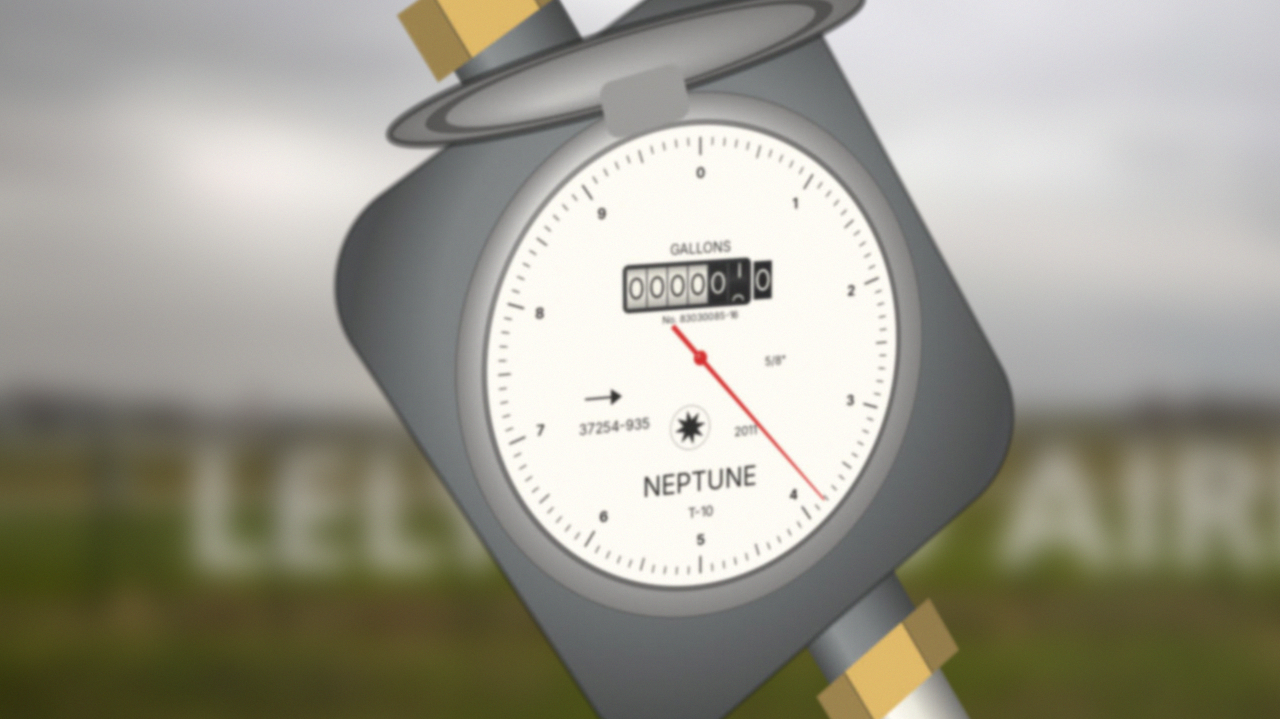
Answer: 13.8 gal
